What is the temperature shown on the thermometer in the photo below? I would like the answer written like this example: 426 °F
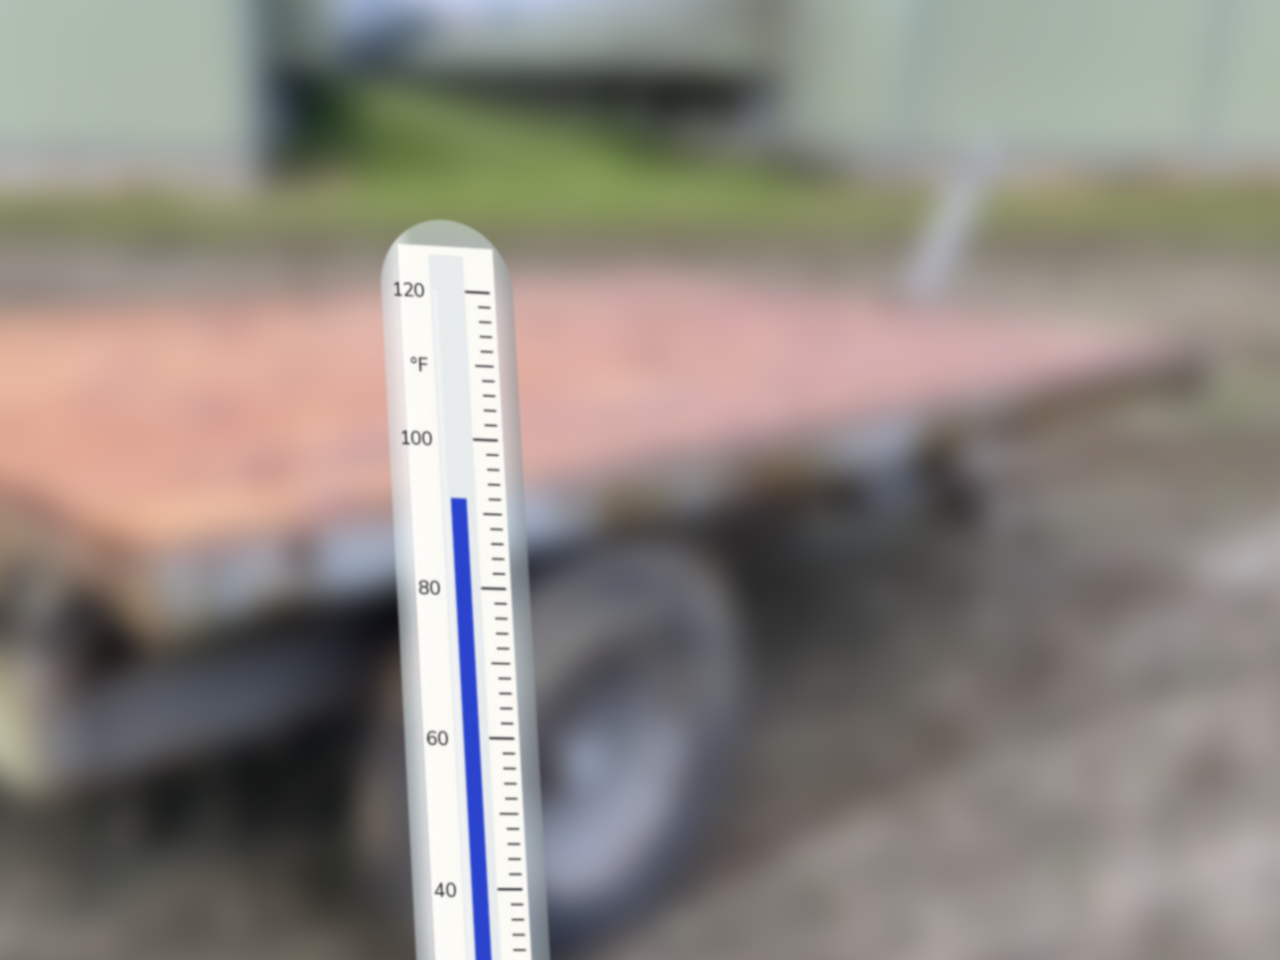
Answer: 92 °F
